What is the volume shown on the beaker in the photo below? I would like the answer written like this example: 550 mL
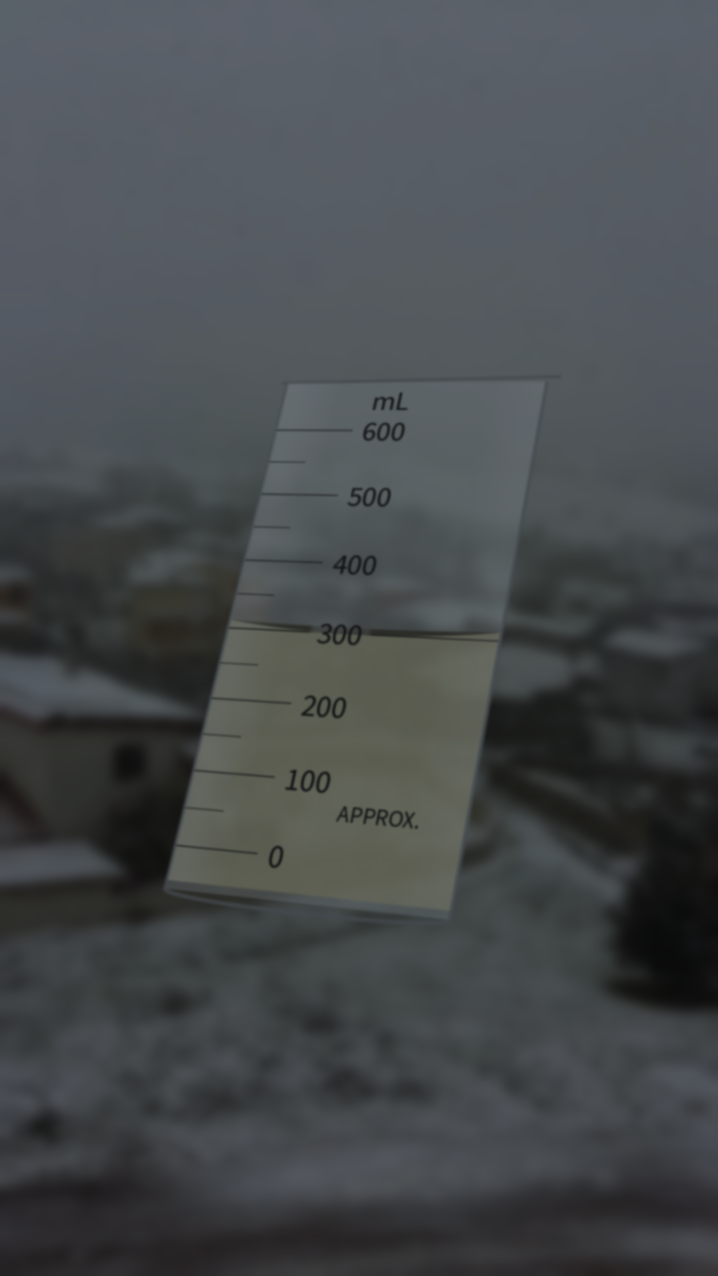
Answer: 300 mL
